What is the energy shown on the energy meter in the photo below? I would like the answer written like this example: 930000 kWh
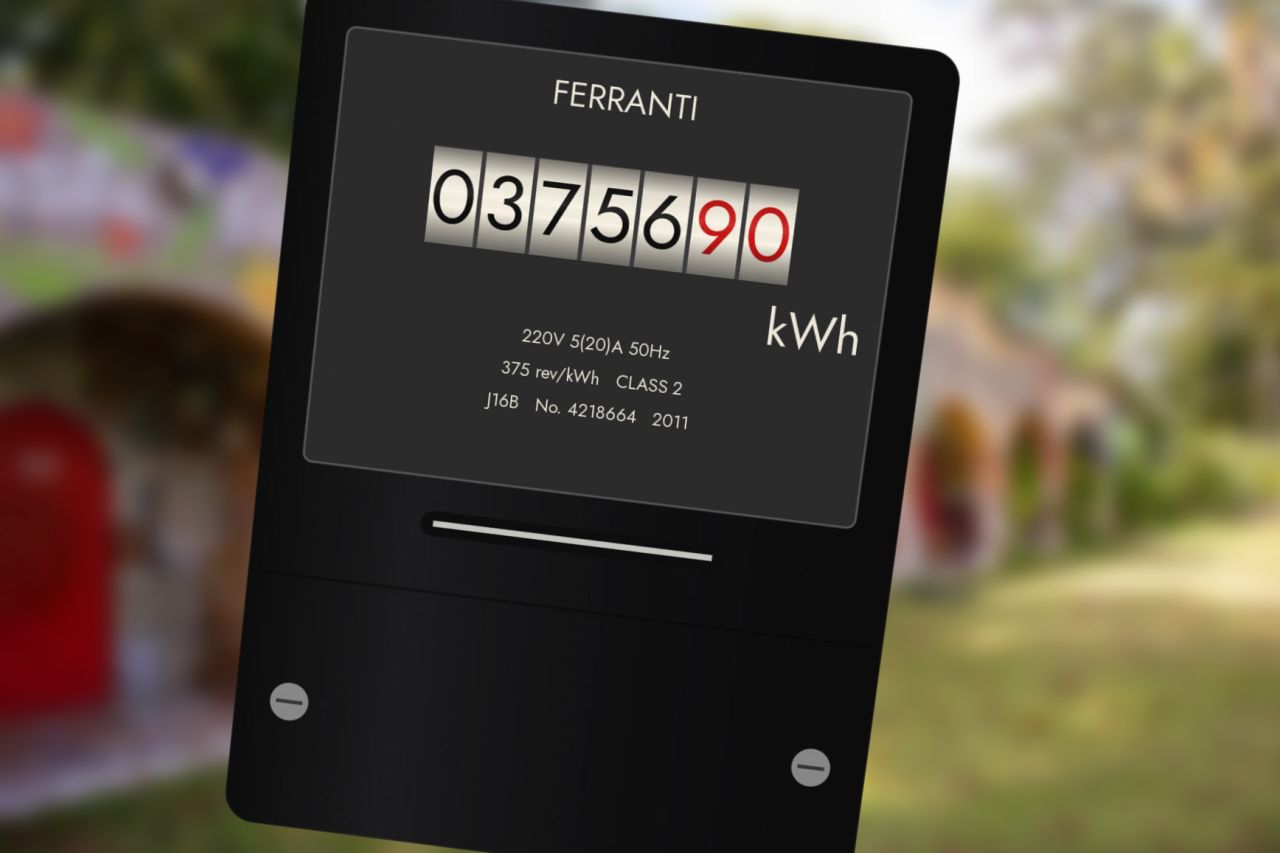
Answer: 3756.90 kWh
